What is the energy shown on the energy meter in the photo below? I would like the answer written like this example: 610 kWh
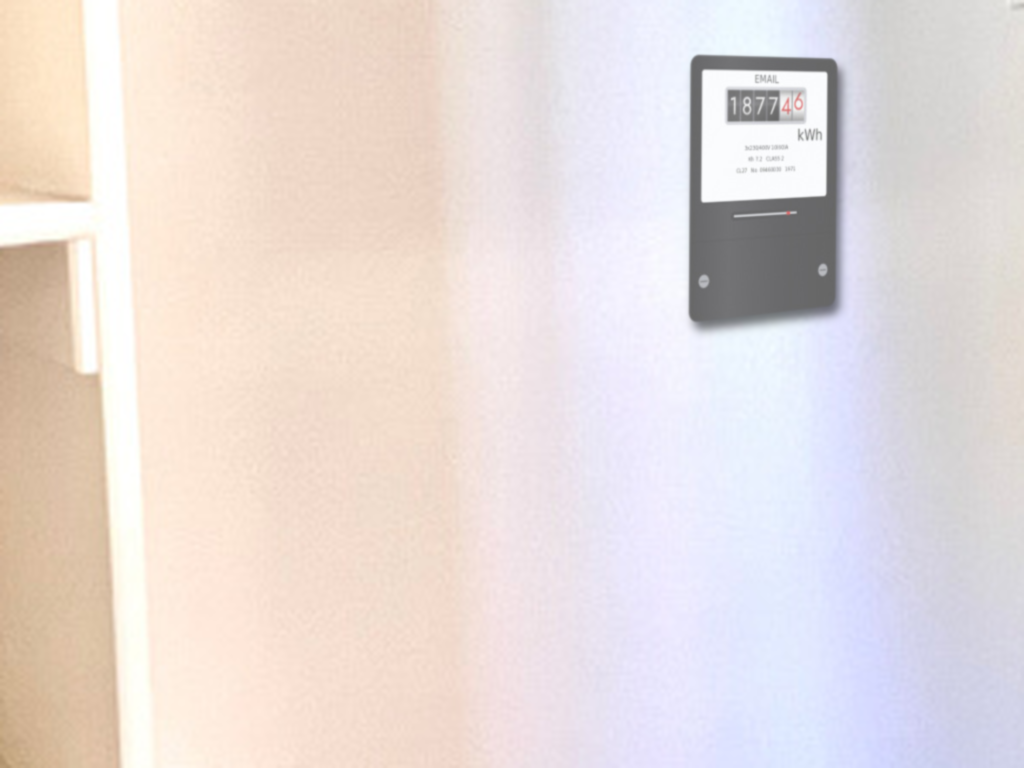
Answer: 1877.46 kWh
